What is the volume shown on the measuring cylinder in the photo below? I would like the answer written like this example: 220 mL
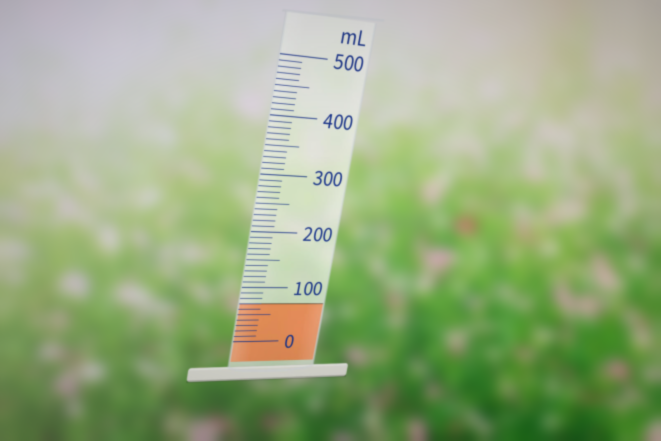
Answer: 70 mL
